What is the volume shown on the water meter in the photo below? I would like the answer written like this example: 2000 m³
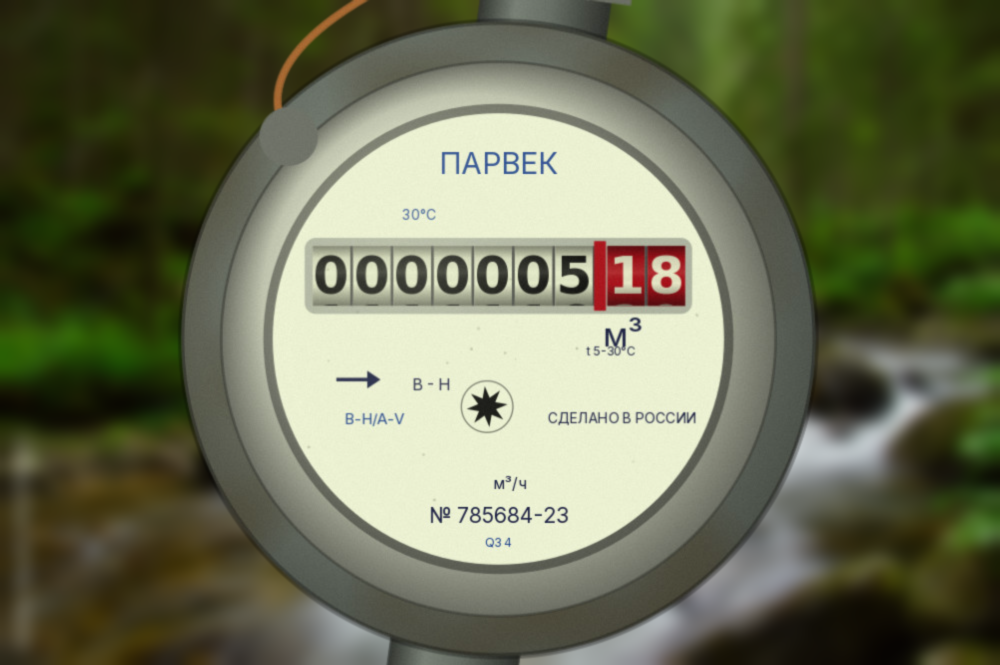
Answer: 5.18 m³
